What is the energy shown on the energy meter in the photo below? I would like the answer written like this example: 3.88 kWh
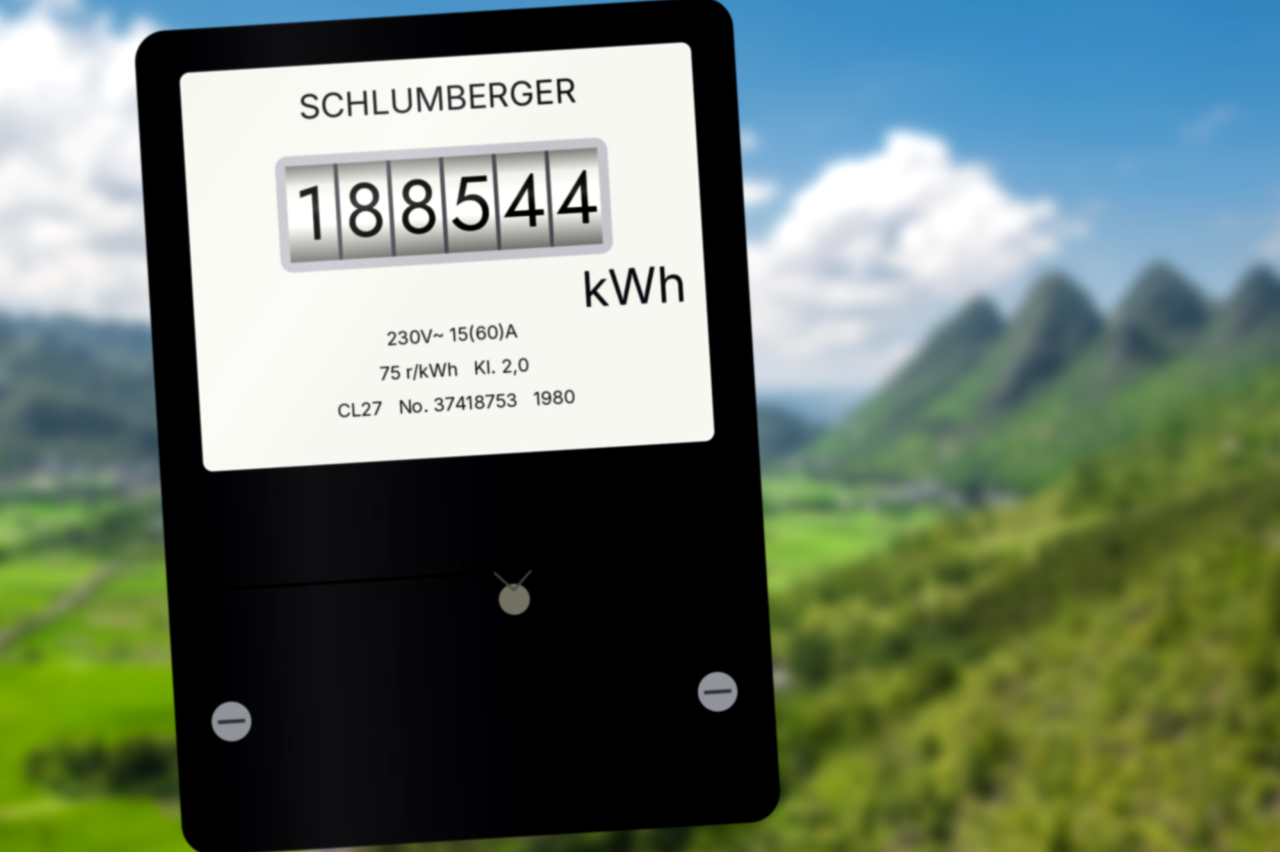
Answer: 188544 kWh
